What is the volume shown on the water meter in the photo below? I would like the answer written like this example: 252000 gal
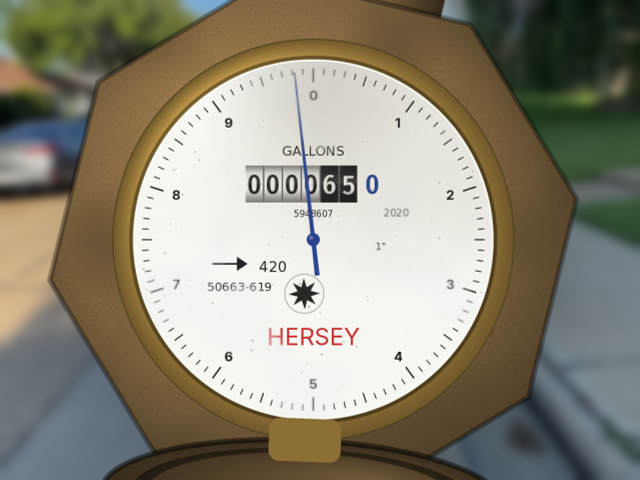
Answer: 649.8 gal
